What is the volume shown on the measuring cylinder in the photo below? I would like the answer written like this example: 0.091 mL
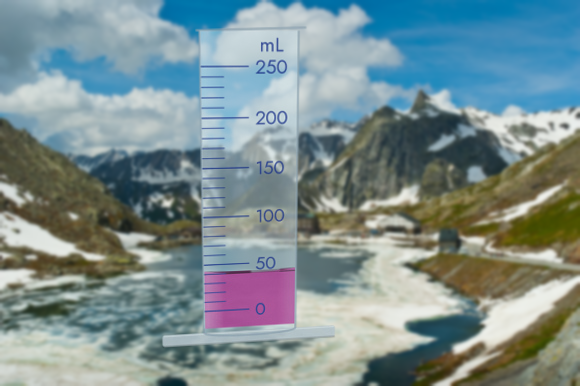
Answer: 40 mL
